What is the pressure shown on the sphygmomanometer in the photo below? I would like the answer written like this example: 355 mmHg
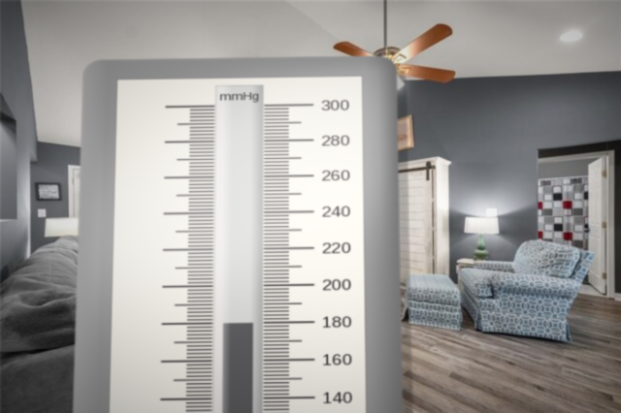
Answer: 180 mmHg
